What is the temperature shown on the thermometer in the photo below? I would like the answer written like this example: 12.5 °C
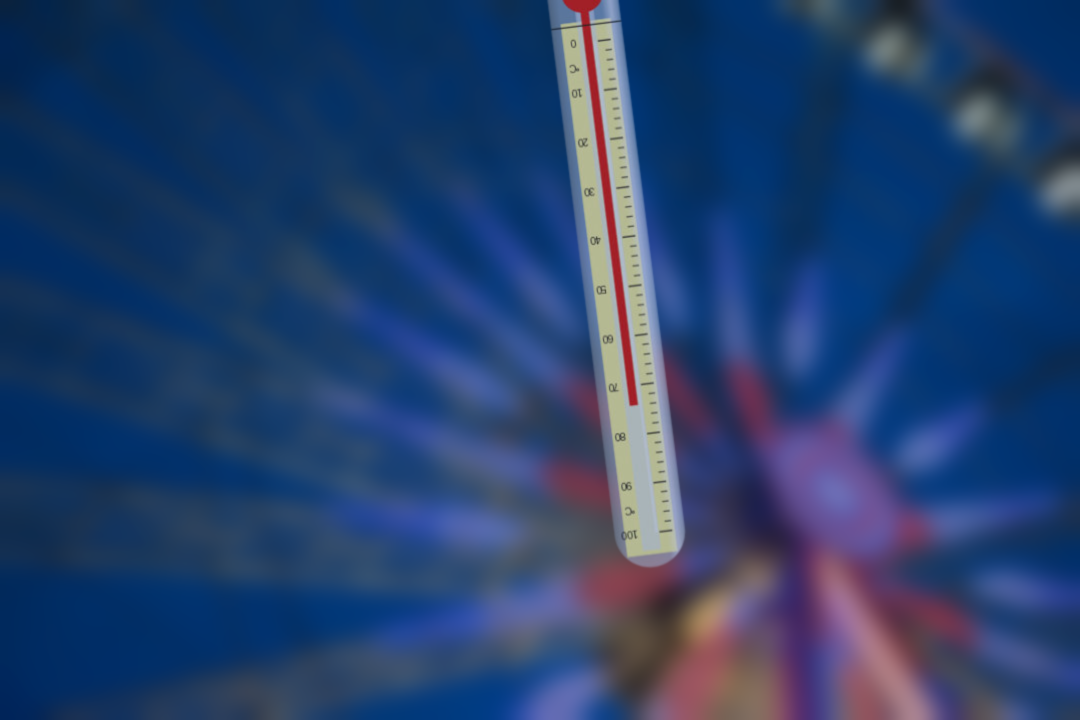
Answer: 74 °C
